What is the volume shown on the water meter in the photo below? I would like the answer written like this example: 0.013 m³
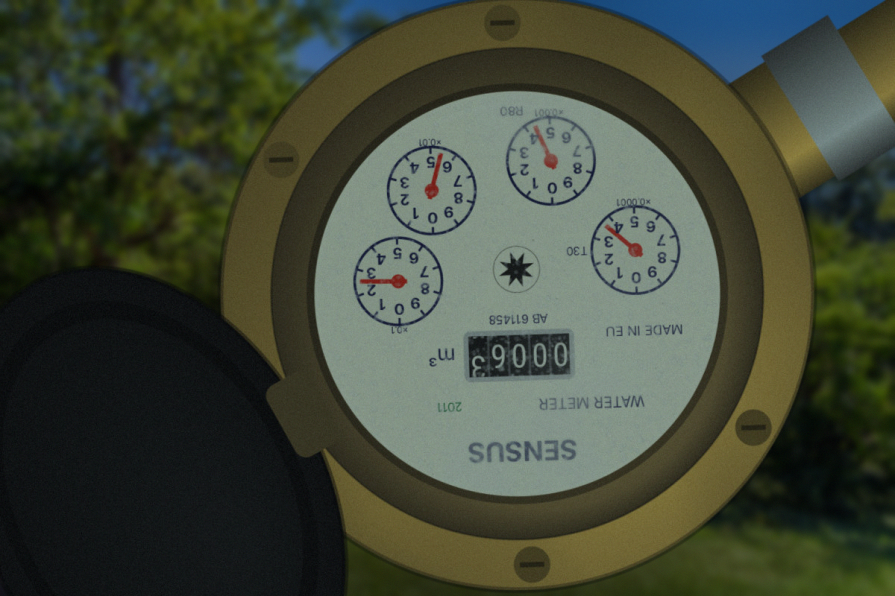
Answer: 63.2543 m³
